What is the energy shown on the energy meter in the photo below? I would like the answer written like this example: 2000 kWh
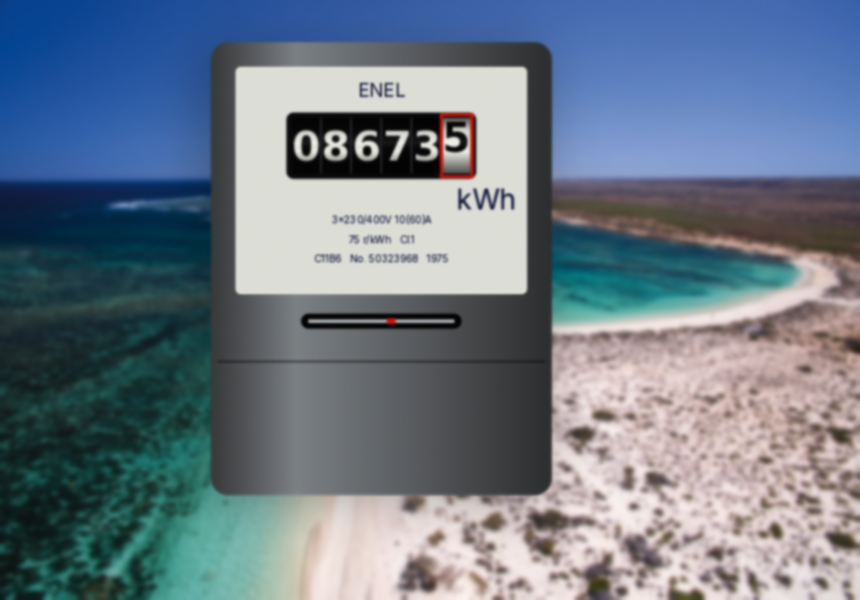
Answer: 8673.5 kWh
